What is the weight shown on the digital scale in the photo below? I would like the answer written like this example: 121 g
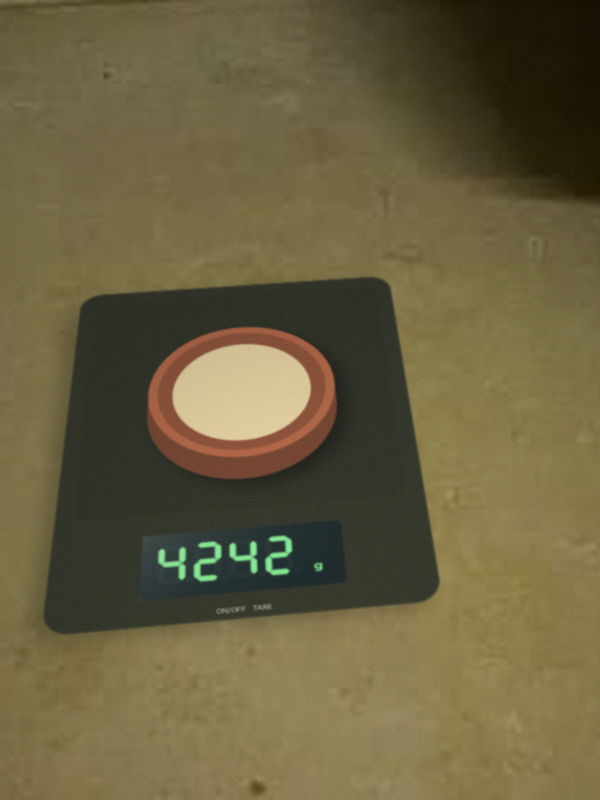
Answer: 4242 g
